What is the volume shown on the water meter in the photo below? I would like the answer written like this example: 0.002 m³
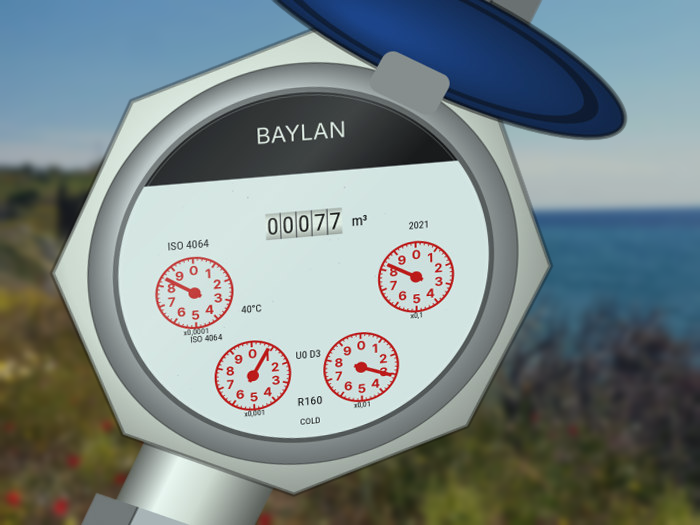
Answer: 77.8308 m³
